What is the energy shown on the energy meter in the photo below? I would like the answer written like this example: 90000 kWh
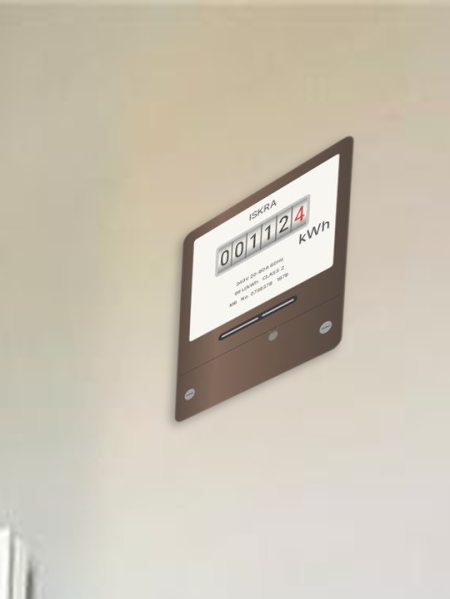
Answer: 112.4 kWh
